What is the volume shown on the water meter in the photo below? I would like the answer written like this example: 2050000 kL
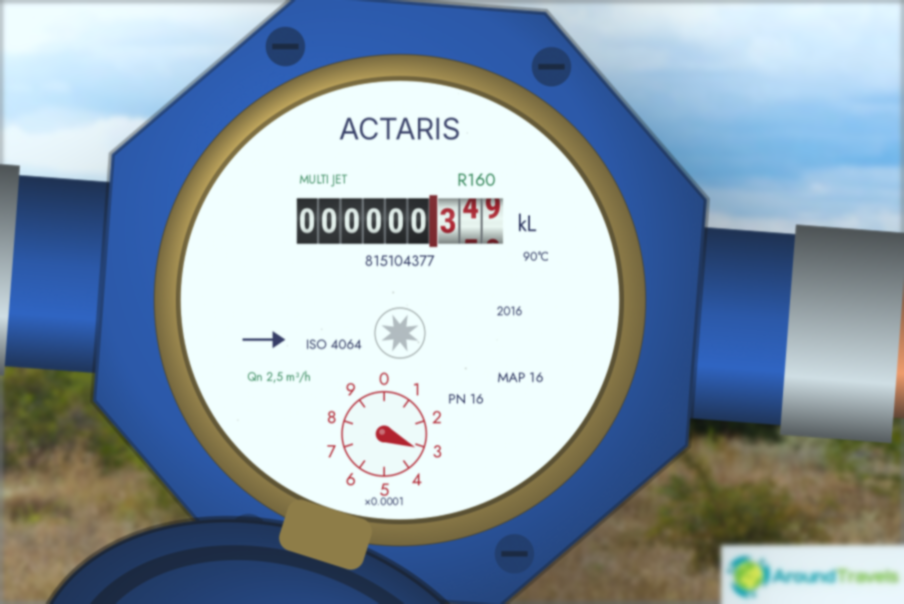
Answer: 0.3493 kL
